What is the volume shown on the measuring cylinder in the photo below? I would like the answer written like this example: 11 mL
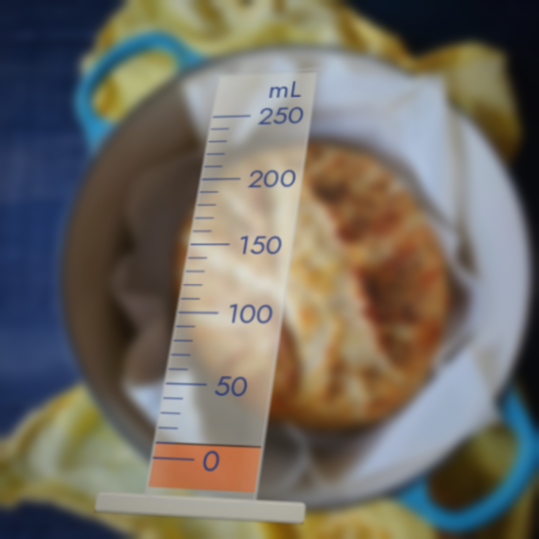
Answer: 10 mL
